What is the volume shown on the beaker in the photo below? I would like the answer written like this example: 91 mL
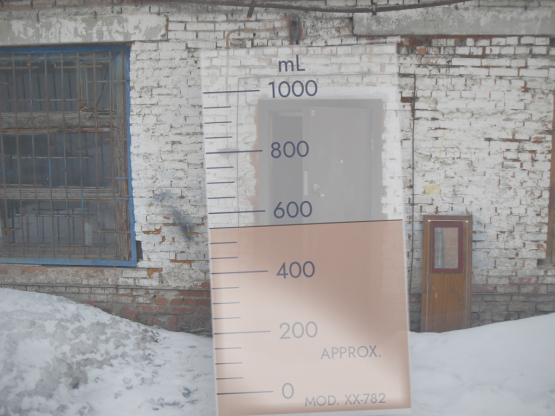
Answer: 550 mL
